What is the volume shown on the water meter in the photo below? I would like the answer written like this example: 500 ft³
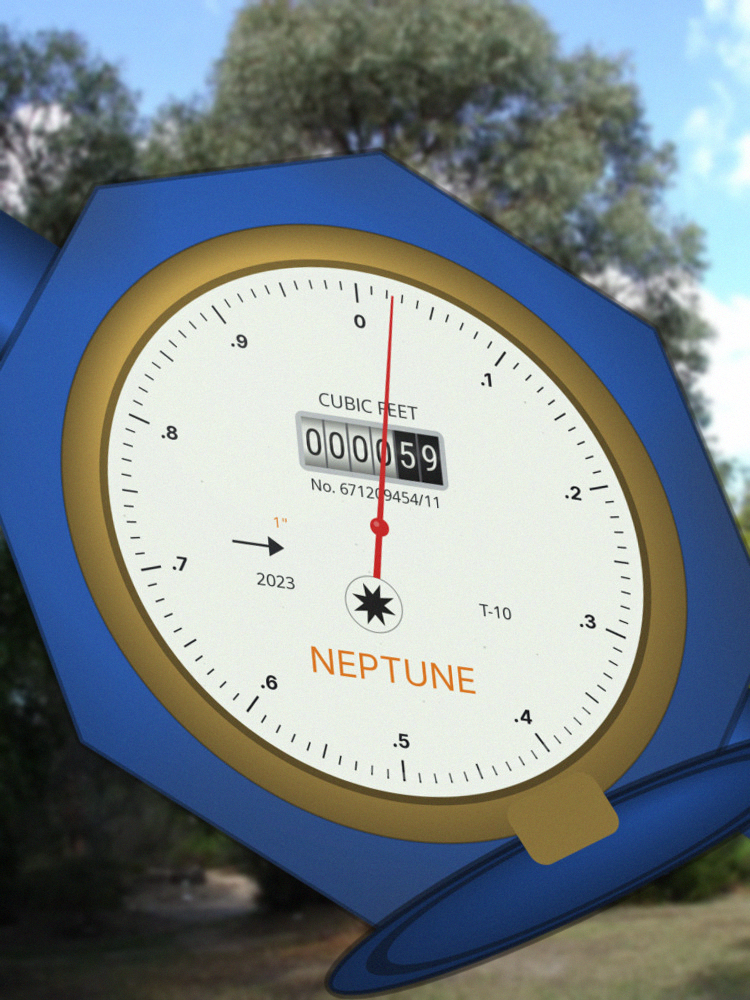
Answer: 59.02 ft³
